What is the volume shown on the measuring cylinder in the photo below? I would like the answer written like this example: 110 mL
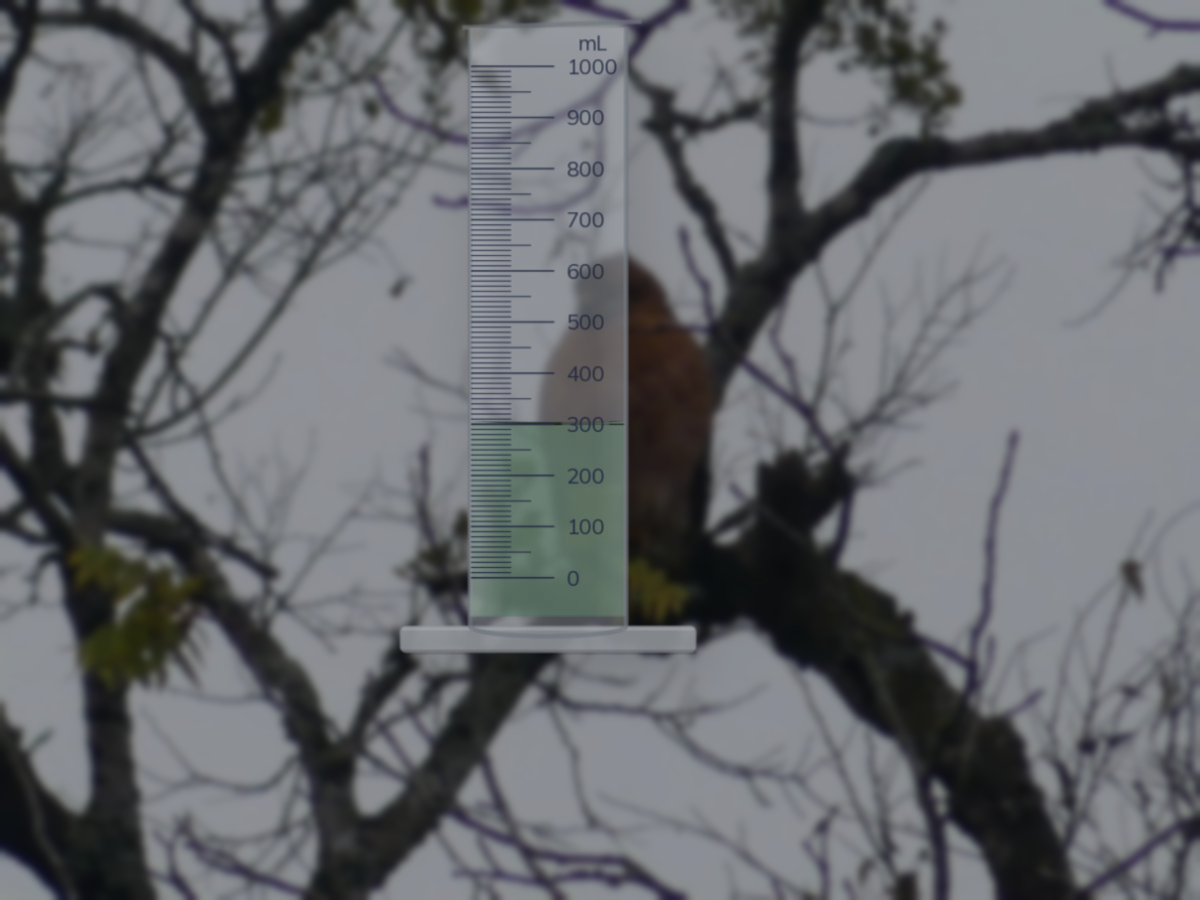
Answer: 300 mL
